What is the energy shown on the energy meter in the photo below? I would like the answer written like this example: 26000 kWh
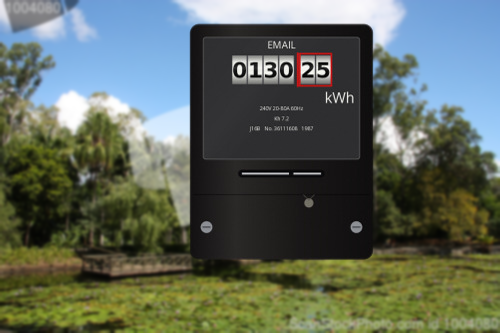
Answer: 130.25 kWh
